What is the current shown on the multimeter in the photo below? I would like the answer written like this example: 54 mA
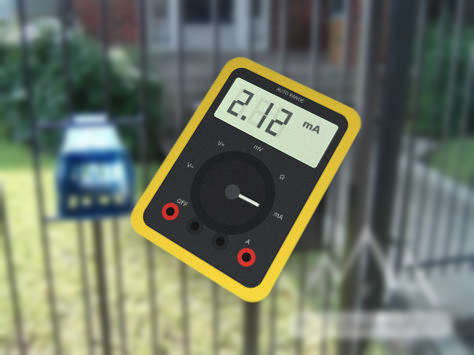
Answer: 2.12 mA
